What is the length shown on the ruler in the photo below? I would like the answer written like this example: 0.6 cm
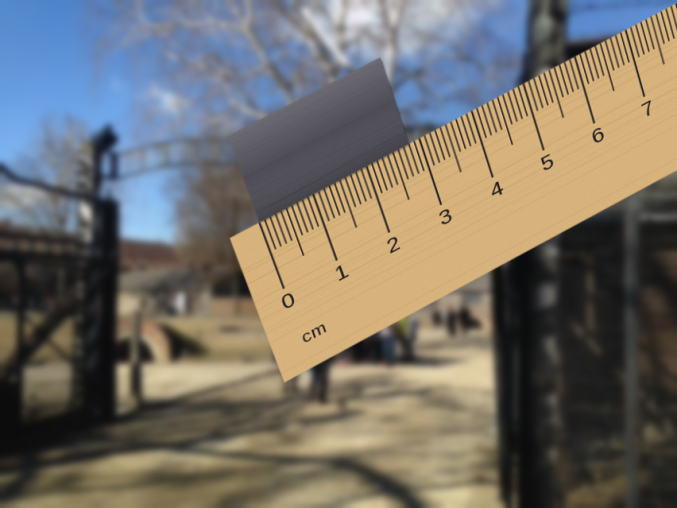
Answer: 2.8 cm
